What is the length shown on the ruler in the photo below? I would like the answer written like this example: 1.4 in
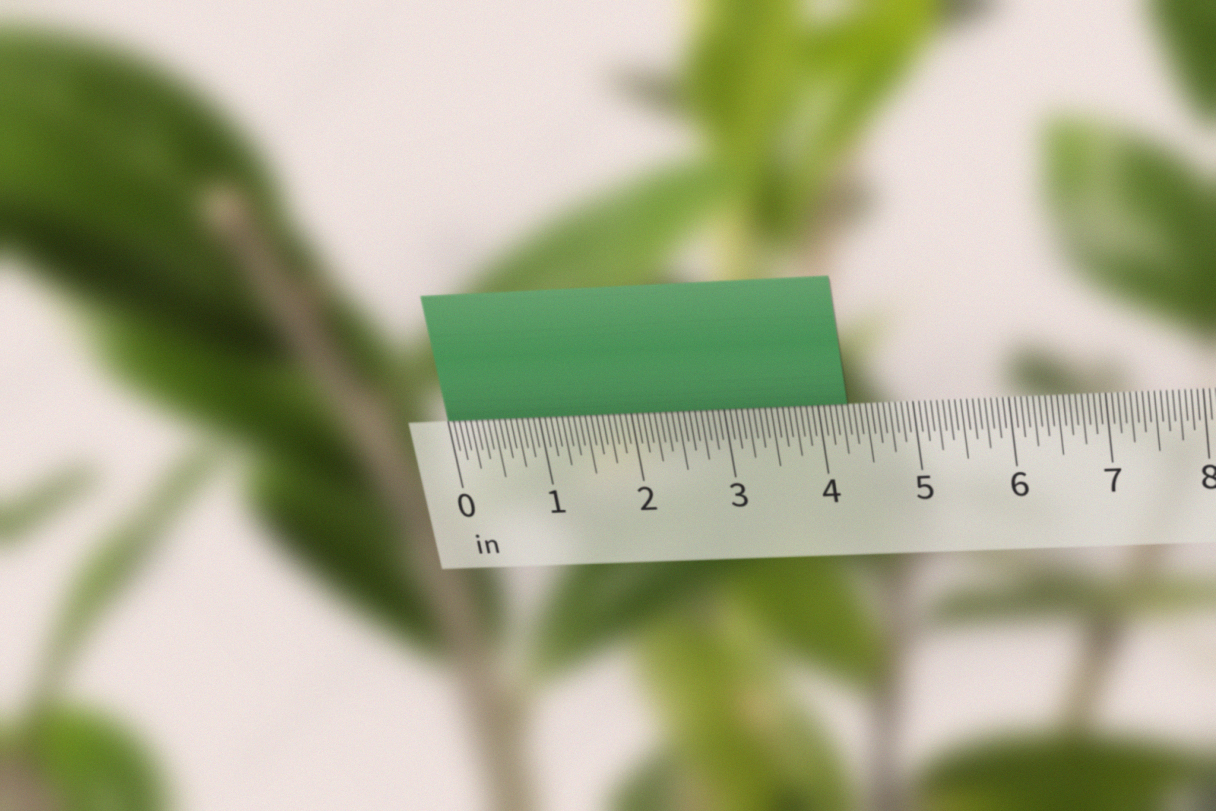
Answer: 4.3125 in
